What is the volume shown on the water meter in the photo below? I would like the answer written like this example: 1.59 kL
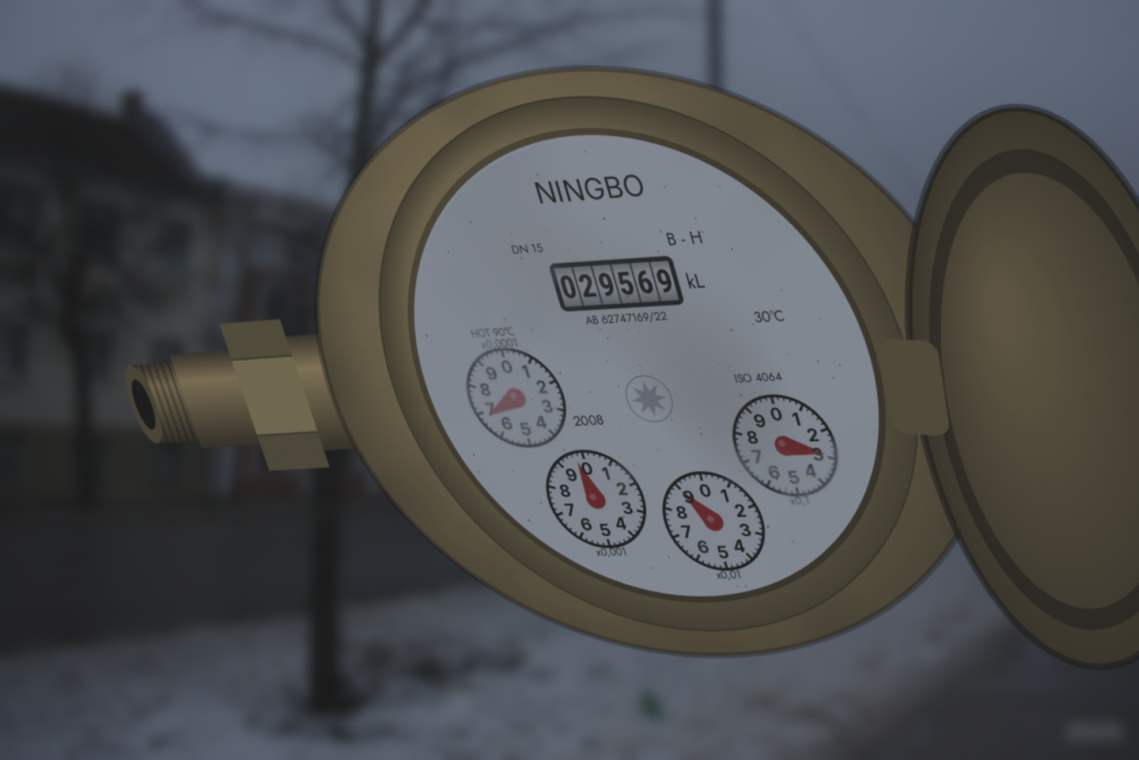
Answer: 29569.2896 kL
